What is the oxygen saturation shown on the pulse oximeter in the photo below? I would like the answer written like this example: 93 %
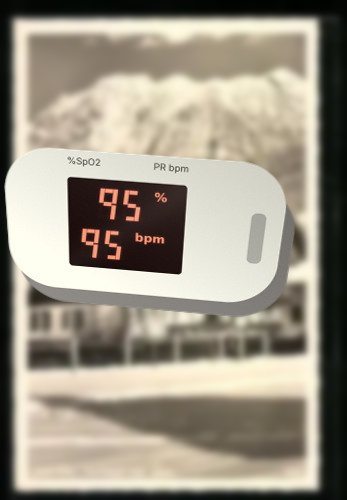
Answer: 95 %
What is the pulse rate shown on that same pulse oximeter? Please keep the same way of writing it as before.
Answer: 95 bpm
